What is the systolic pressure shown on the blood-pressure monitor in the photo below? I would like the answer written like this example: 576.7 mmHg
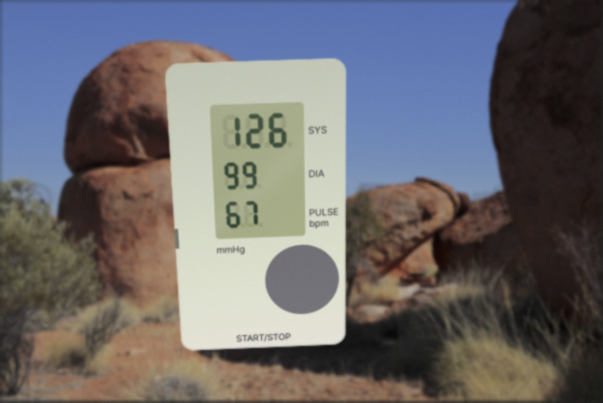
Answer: 126 mmHg
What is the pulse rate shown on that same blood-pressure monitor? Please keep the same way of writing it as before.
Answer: 67 bpm
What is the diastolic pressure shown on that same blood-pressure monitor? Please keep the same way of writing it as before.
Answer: 99 mmHg
